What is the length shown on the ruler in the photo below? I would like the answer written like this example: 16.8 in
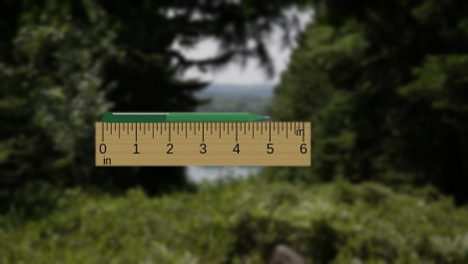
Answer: 5 in
